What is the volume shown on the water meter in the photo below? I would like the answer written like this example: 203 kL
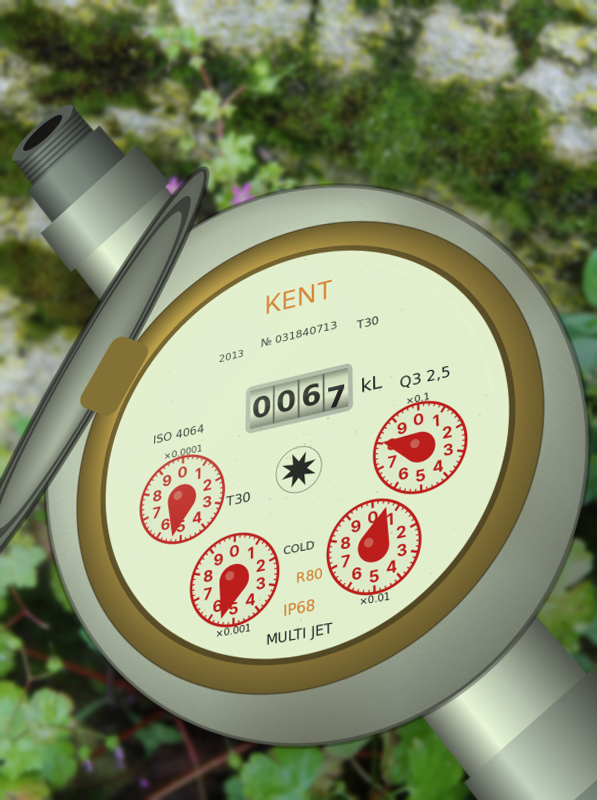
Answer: 66.8055 kL
